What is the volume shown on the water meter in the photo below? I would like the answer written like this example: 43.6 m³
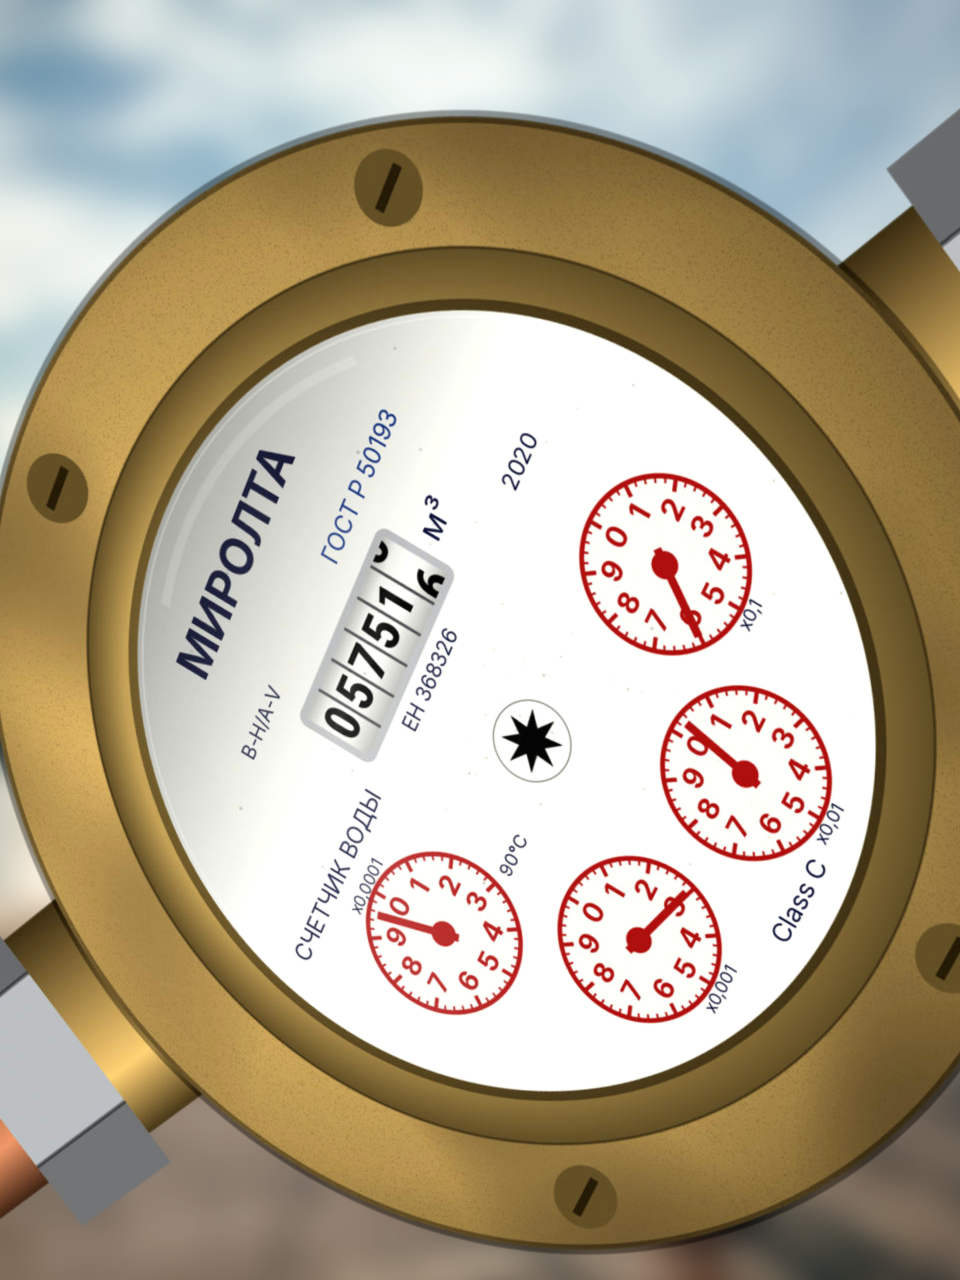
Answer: 57515.6029 m³
